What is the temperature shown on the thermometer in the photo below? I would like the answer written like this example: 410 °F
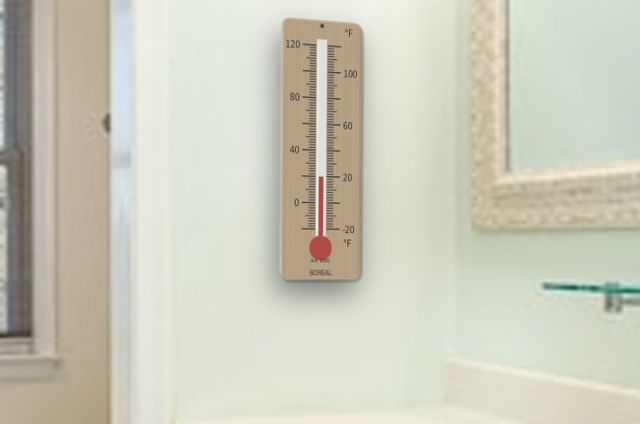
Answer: 20 °F
